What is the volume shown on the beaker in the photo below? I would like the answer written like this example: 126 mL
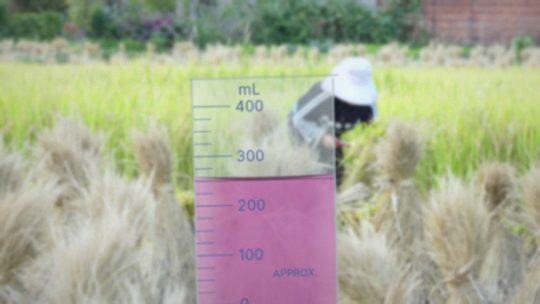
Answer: 250 mL
